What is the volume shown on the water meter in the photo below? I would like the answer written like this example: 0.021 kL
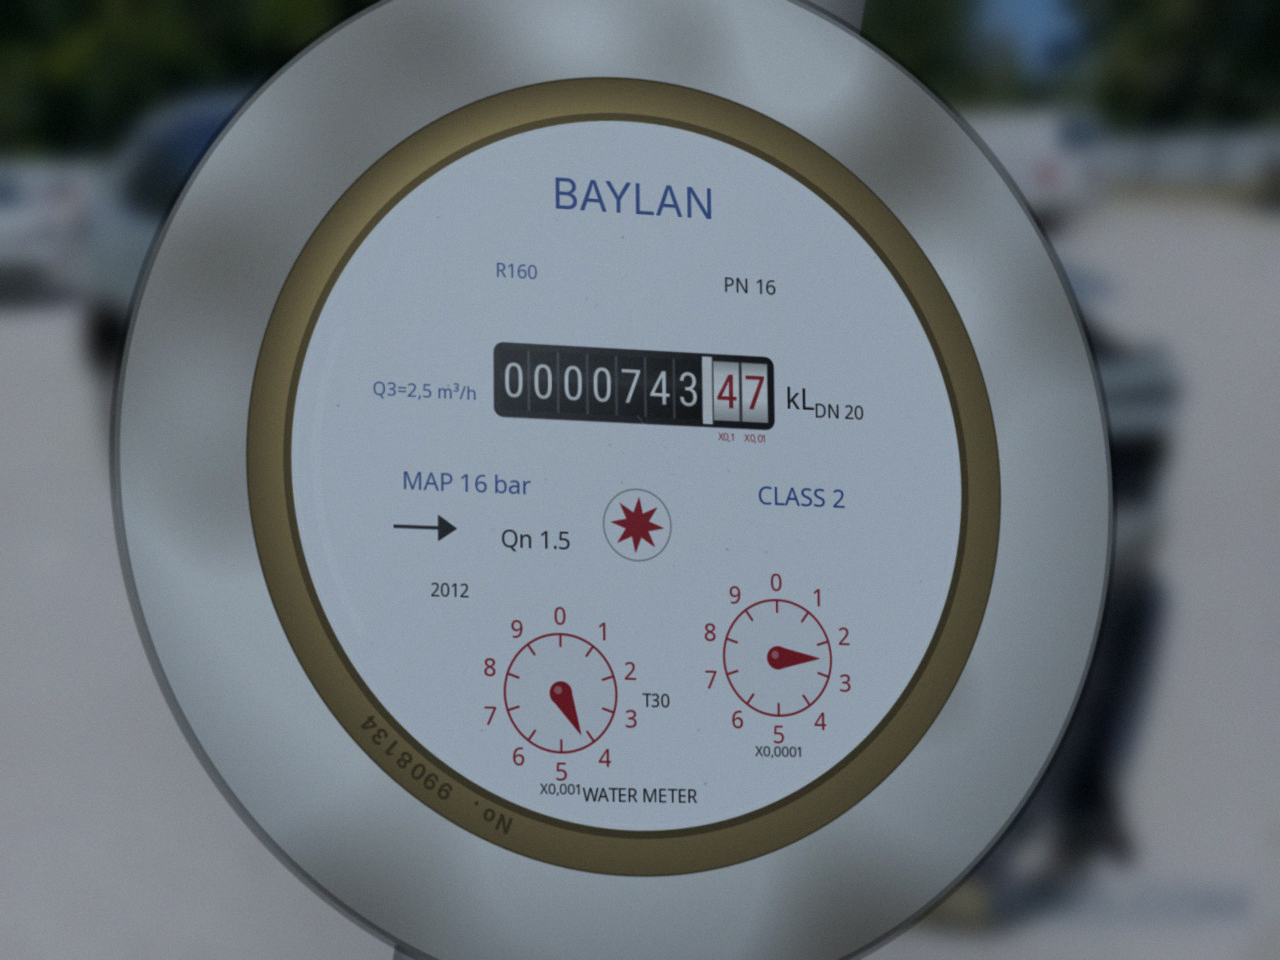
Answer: 743.4742 kL
